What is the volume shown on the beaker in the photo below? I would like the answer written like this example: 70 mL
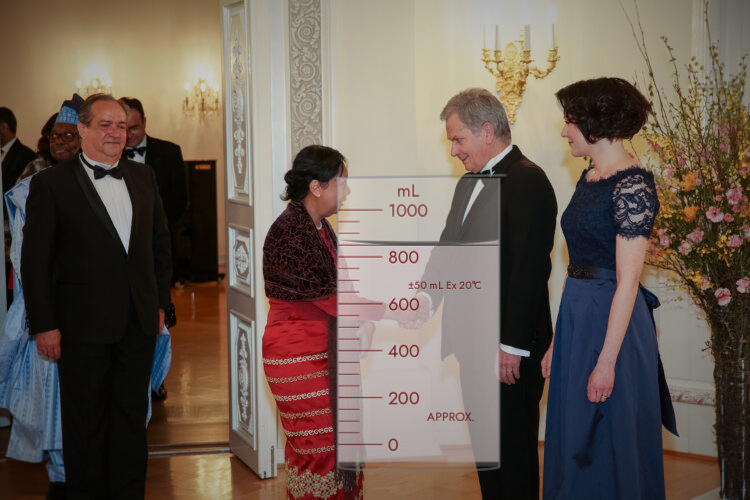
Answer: 850 mL
